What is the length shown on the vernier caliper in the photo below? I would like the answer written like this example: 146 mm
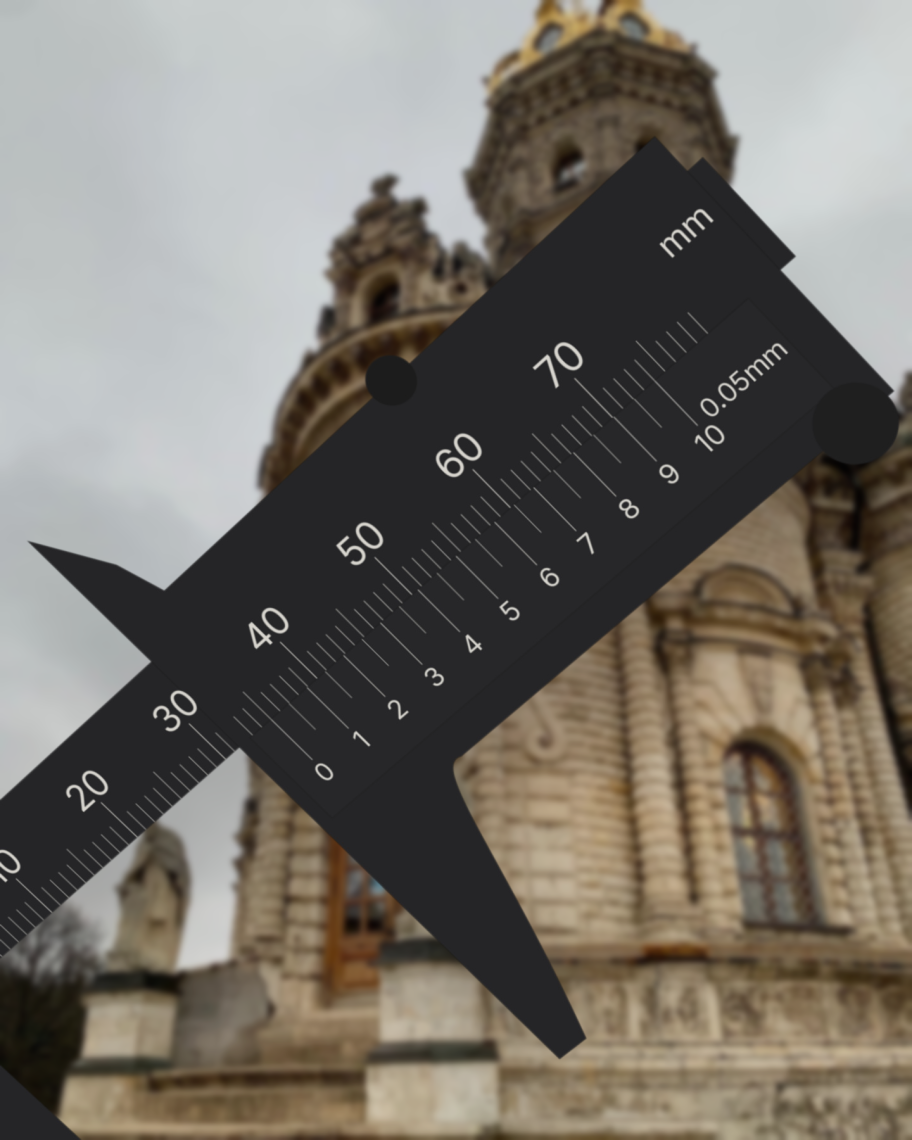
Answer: 35.0 mm
